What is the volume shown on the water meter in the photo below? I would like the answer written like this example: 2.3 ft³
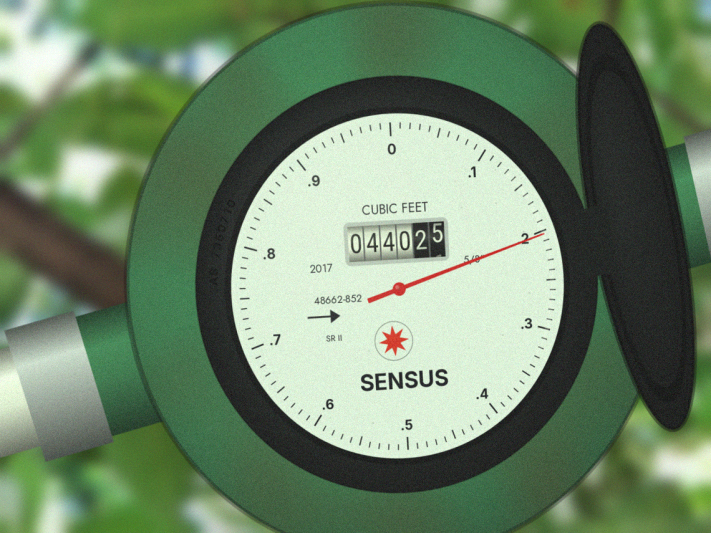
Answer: 44025.20 ft³
